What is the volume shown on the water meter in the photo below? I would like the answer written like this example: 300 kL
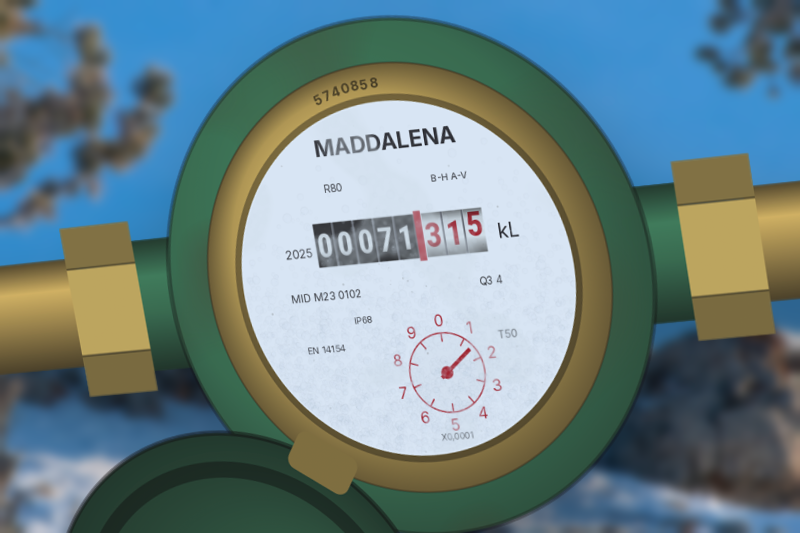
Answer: 71.3151 kL
